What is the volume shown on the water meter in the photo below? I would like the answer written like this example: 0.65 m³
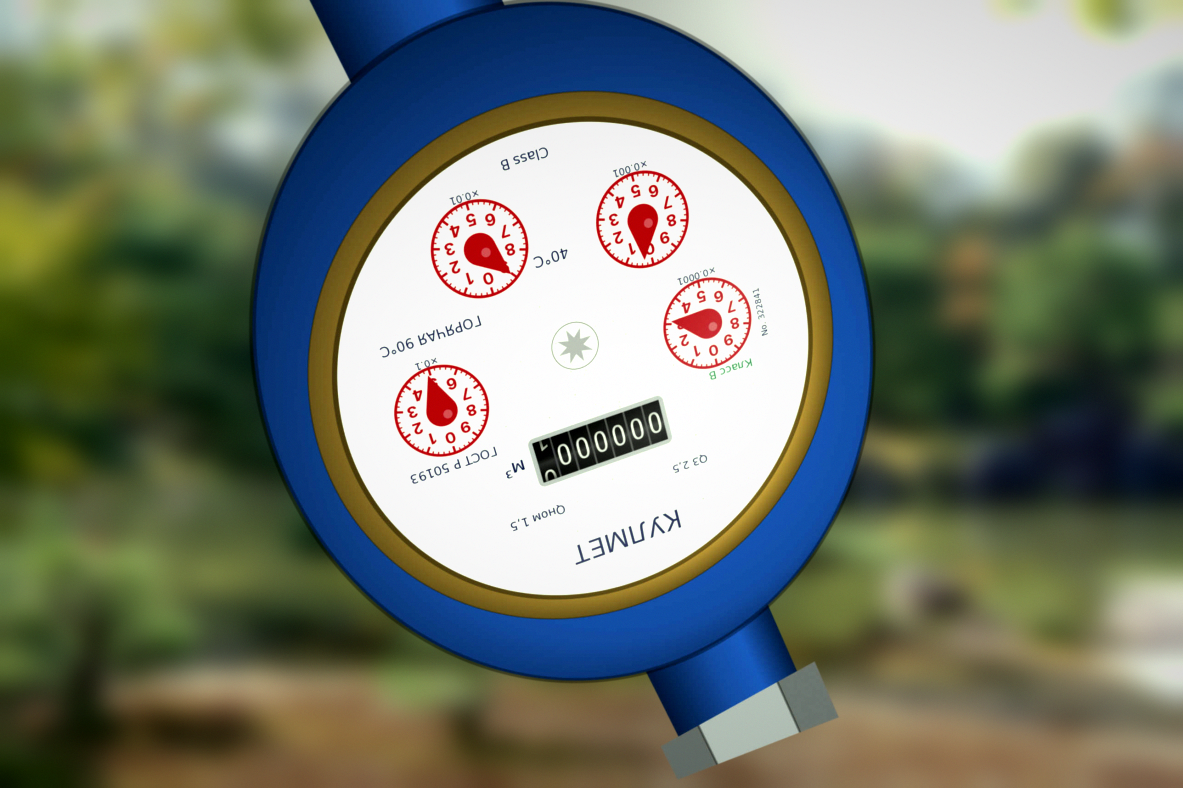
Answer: 0.4903 m³
